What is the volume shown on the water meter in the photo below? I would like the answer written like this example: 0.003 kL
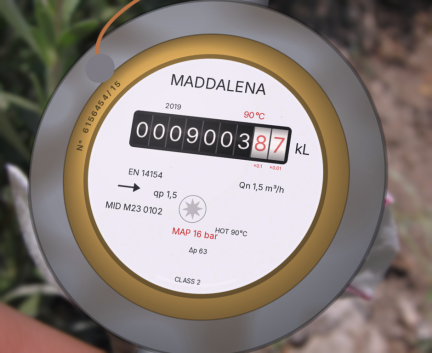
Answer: 9003.87 kL
